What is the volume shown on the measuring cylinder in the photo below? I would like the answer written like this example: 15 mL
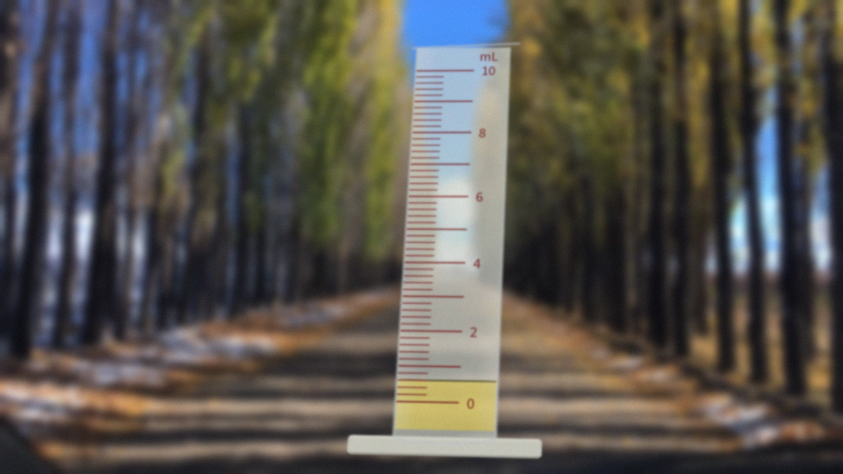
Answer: 0.6 mL
